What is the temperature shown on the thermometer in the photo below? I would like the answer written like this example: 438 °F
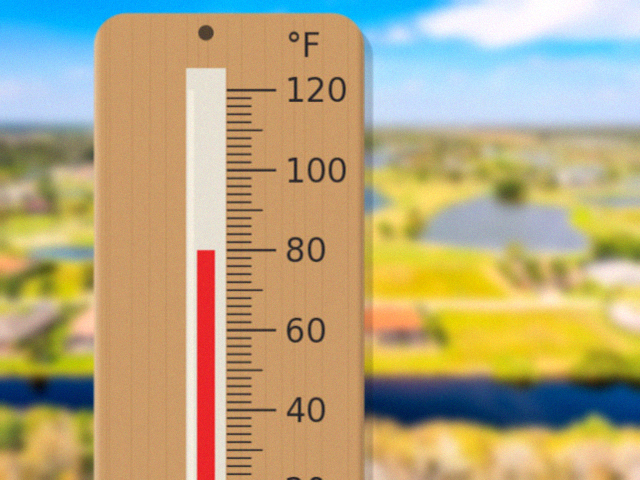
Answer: 80 °F
